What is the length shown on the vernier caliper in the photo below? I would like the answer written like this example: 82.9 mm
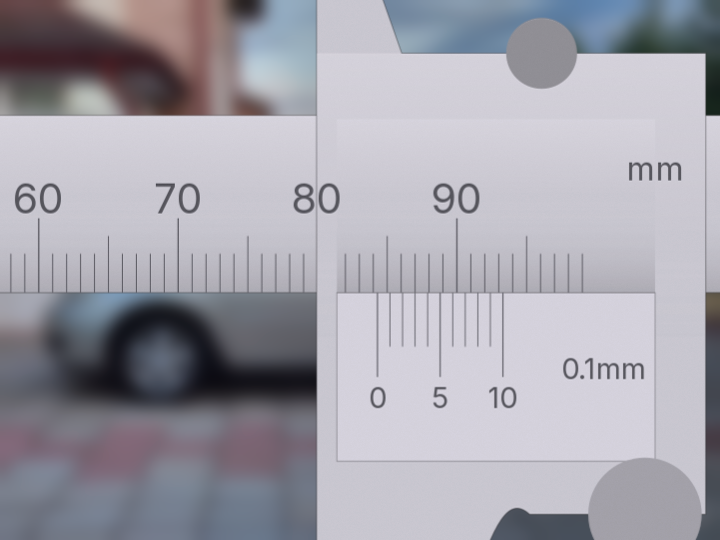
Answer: 84.3 mm
